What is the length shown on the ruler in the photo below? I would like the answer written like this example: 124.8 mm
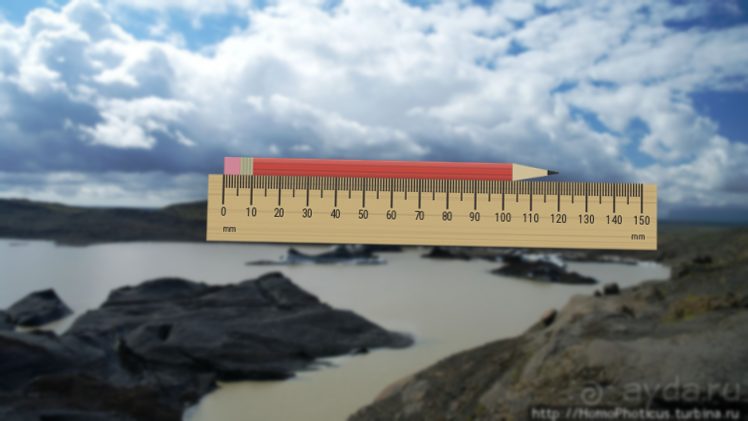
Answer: 120 mm
